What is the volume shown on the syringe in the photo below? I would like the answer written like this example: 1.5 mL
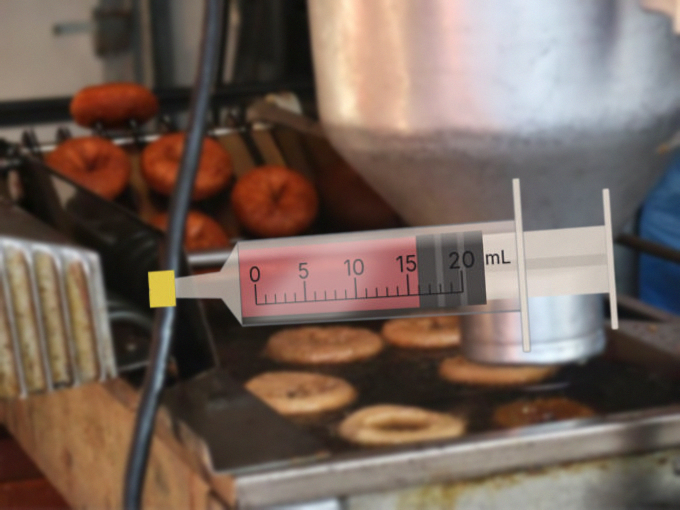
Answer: 16 mL
